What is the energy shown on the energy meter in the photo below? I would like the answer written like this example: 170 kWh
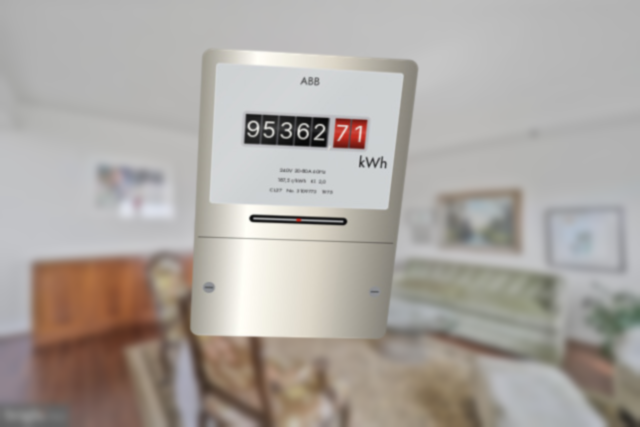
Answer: 95362.71 kWh
